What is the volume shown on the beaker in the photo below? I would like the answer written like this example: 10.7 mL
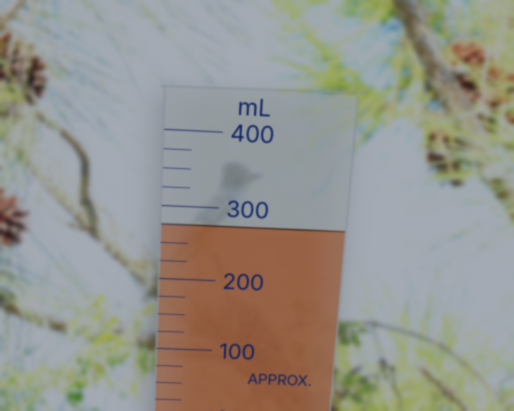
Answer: 275 mL
